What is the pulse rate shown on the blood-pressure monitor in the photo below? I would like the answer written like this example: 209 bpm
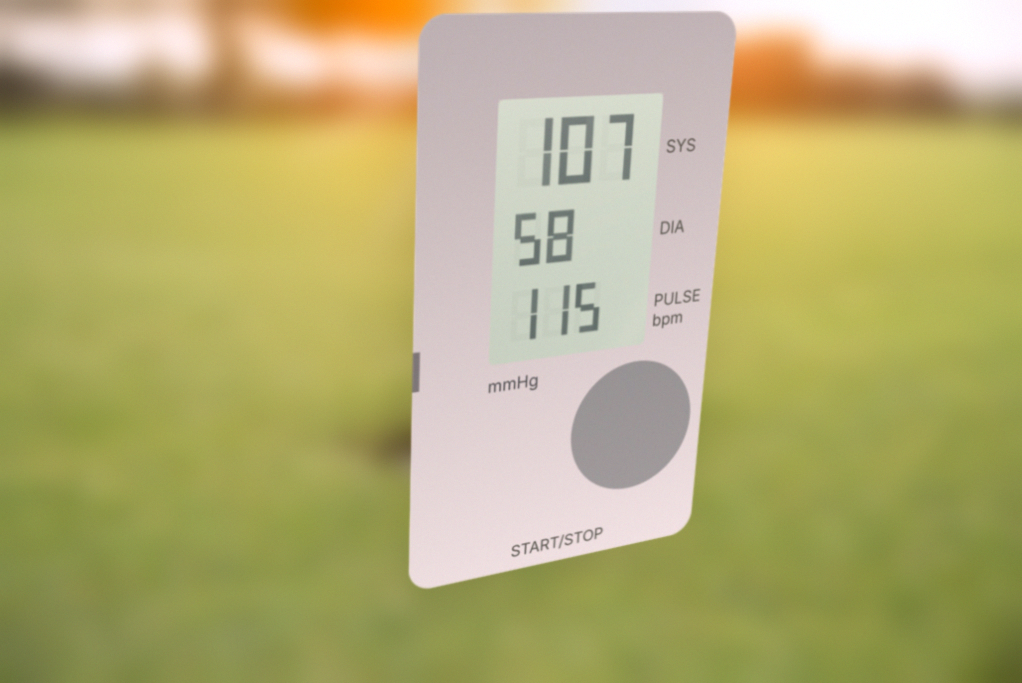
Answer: 115 bpm
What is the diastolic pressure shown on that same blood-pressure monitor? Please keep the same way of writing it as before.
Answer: 58 mmHg
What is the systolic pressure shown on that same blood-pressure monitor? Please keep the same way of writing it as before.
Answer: 107 mmHg
